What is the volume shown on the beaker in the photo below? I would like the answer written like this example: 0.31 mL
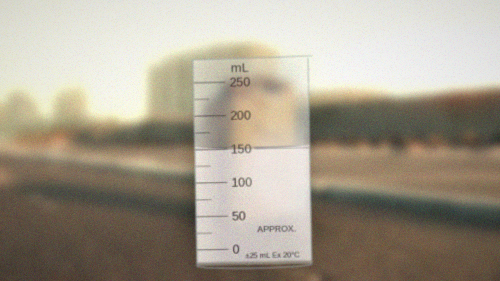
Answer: 150 mL
